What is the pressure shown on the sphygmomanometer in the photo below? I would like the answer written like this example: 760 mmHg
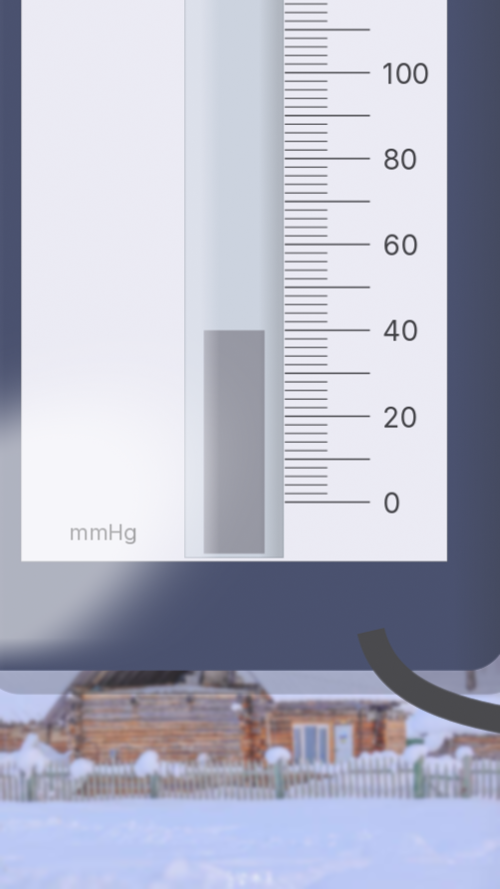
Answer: 40 mmHg
